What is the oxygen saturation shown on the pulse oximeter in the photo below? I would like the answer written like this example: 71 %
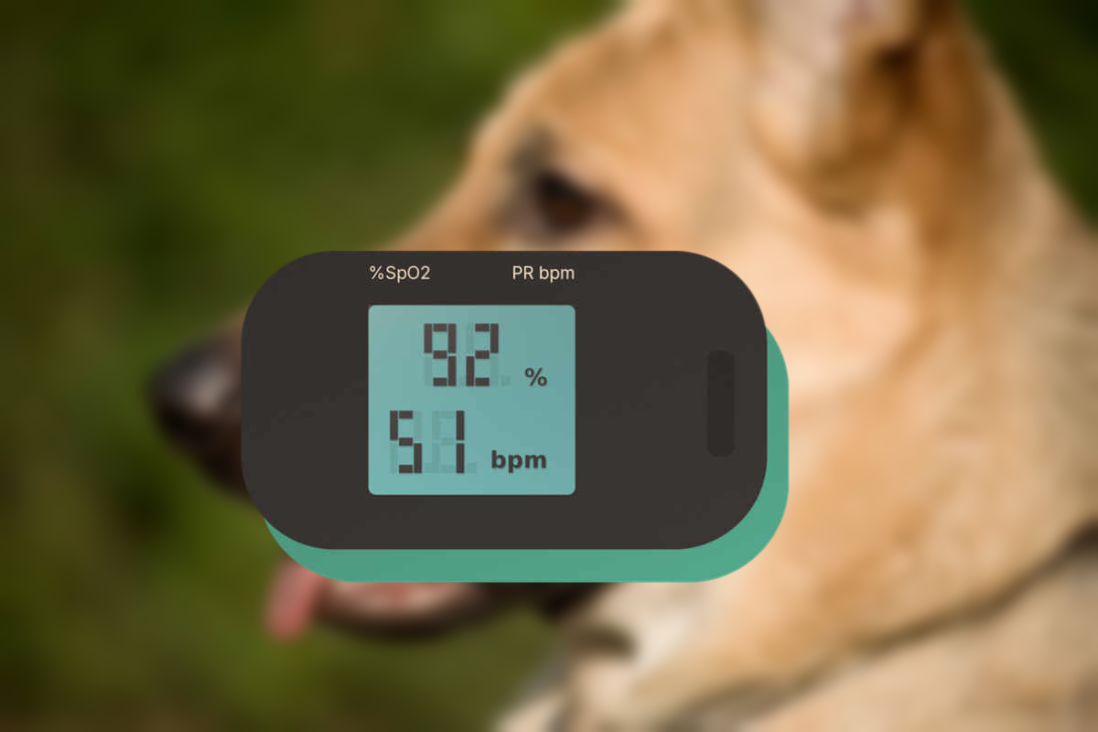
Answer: 92 %
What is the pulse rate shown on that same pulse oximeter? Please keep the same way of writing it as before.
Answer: 51 bpm
